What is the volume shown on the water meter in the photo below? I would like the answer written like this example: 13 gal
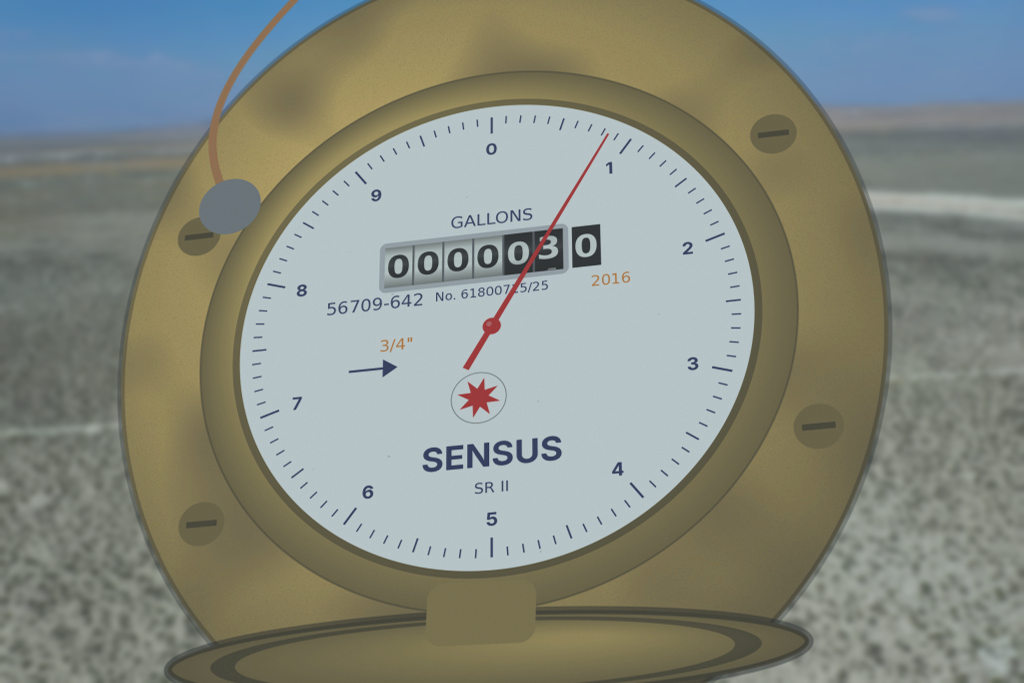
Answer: 30.8 gal
